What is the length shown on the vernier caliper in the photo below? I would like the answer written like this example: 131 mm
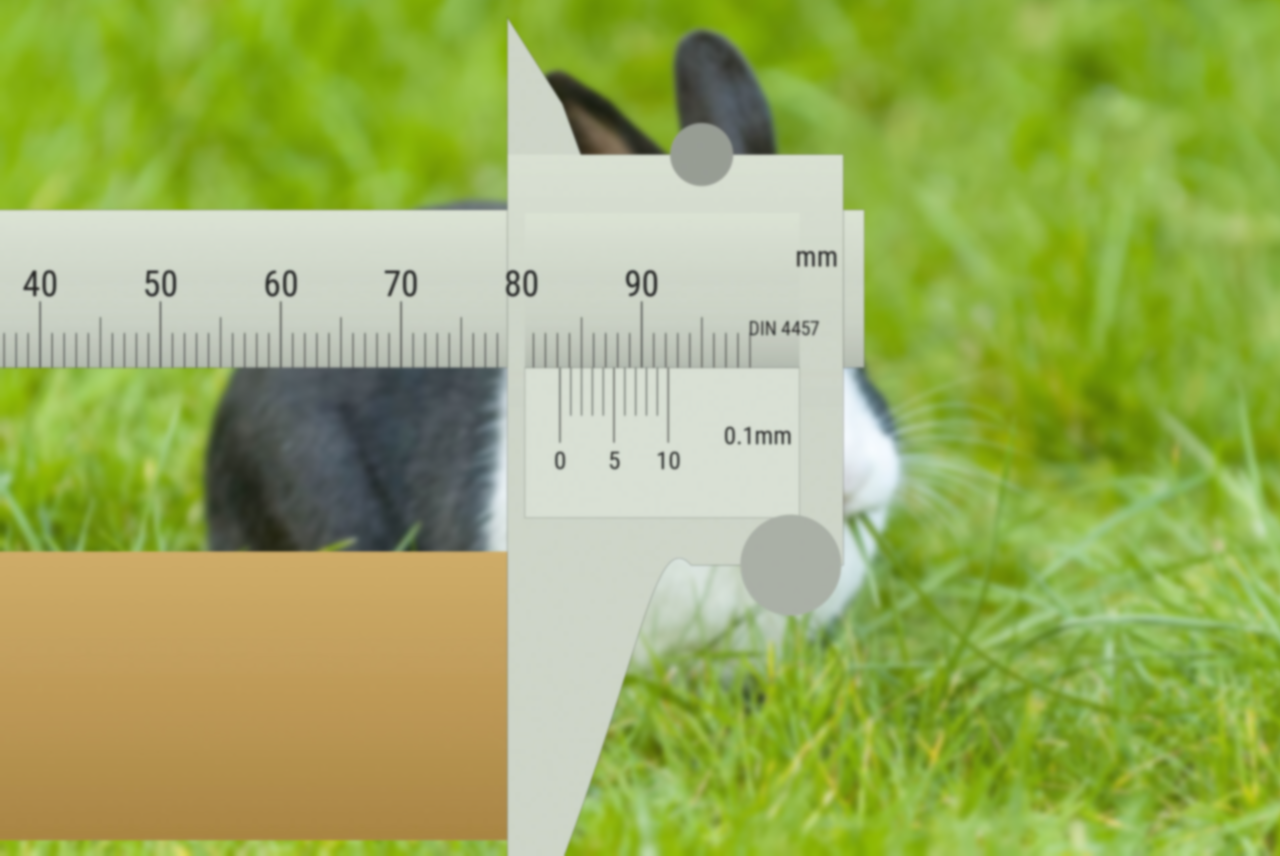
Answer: 83.2 mm
